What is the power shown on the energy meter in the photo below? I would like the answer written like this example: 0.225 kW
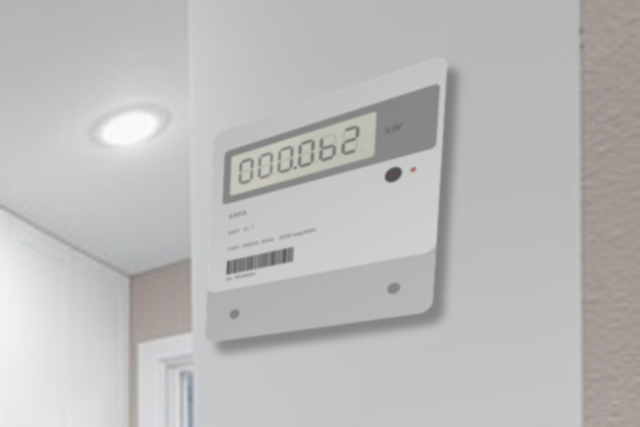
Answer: 0.062 kW
